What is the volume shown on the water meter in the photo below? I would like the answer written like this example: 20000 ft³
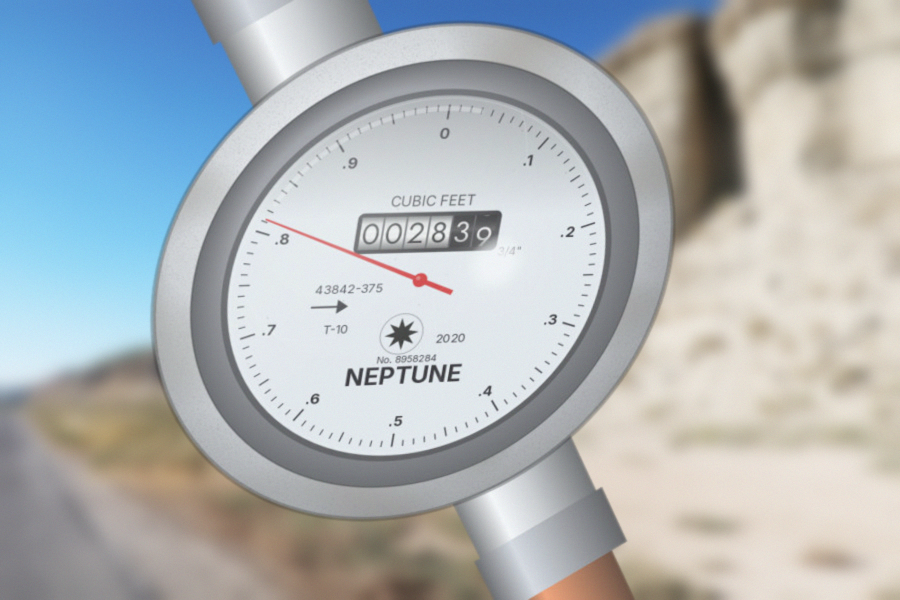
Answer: 2838.81 ft³
